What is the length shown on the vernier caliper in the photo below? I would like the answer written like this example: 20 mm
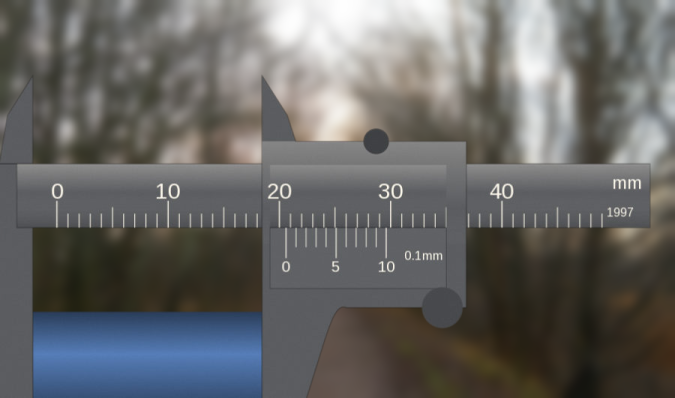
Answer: 20.6 mm
